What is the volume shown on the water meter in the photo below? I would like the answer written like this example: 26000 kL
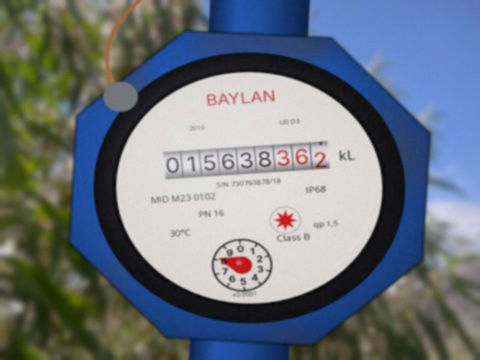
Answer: 15638.3618 kL
